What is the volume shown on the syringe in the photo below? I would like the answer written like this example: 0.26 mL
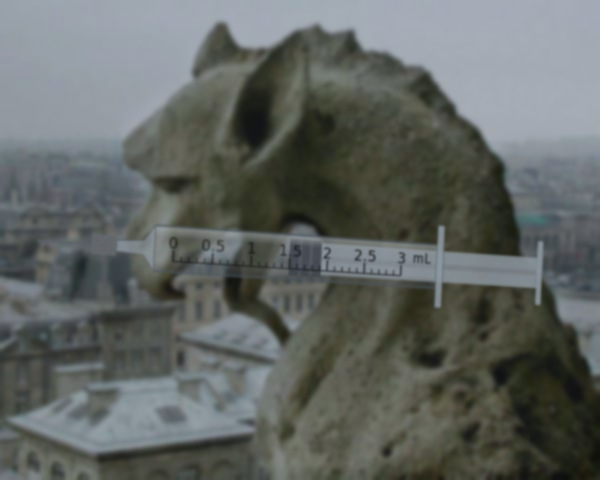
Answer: 1.5 mL
